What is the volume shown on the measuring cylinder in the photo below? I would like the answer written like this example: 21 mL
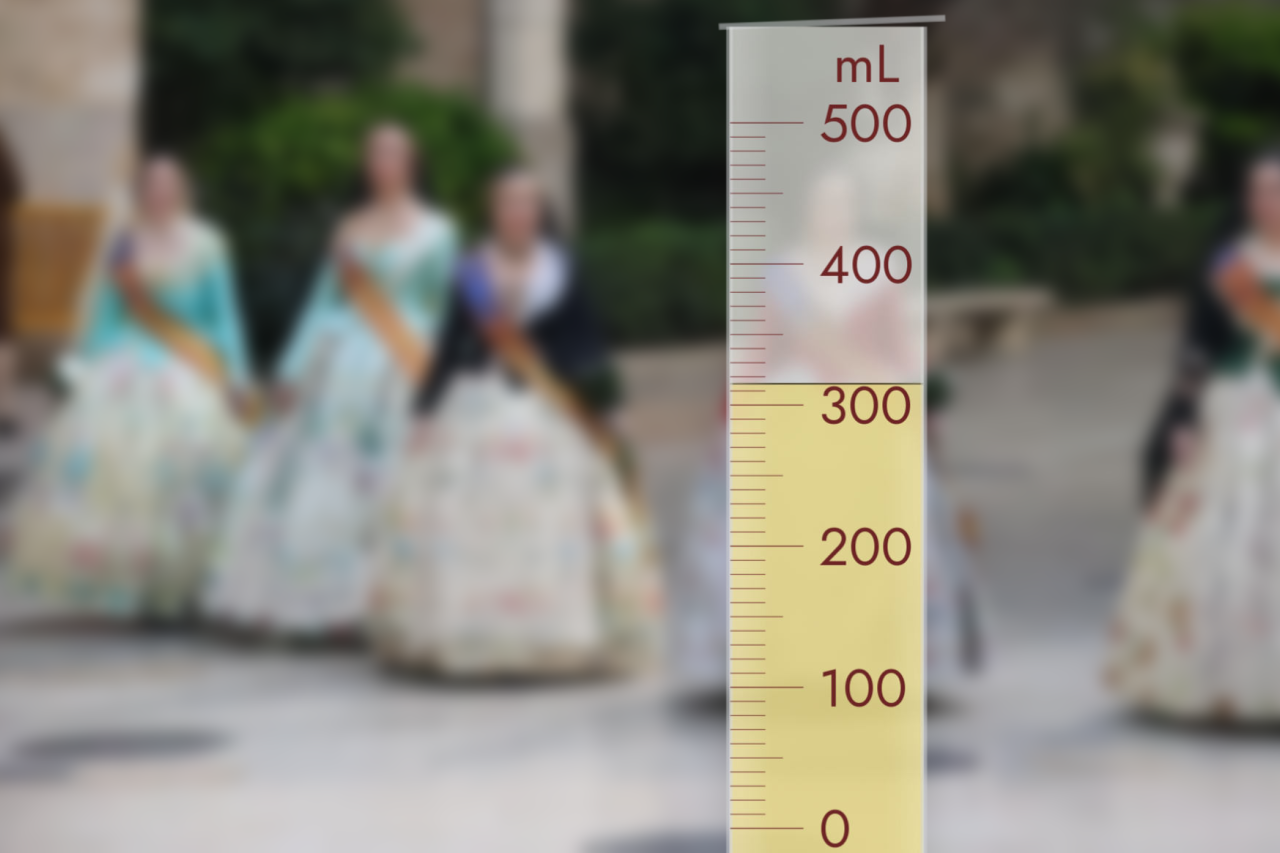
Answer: 315 mL
